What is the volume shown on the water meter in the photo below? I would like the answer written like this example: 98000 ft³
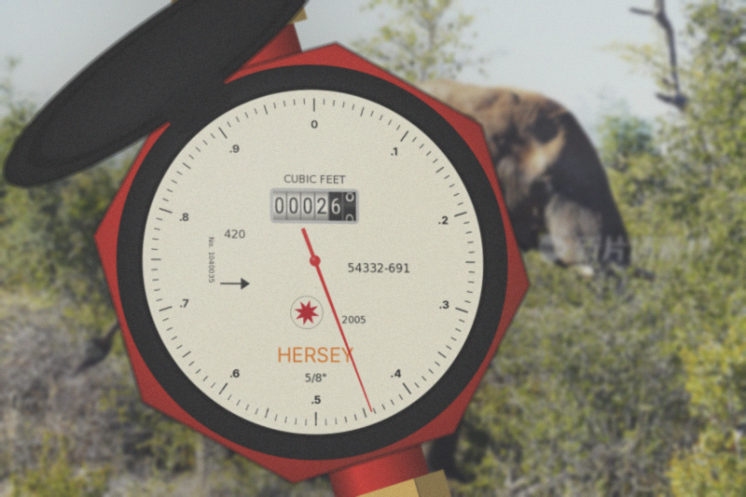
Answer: 268.44 ft³
